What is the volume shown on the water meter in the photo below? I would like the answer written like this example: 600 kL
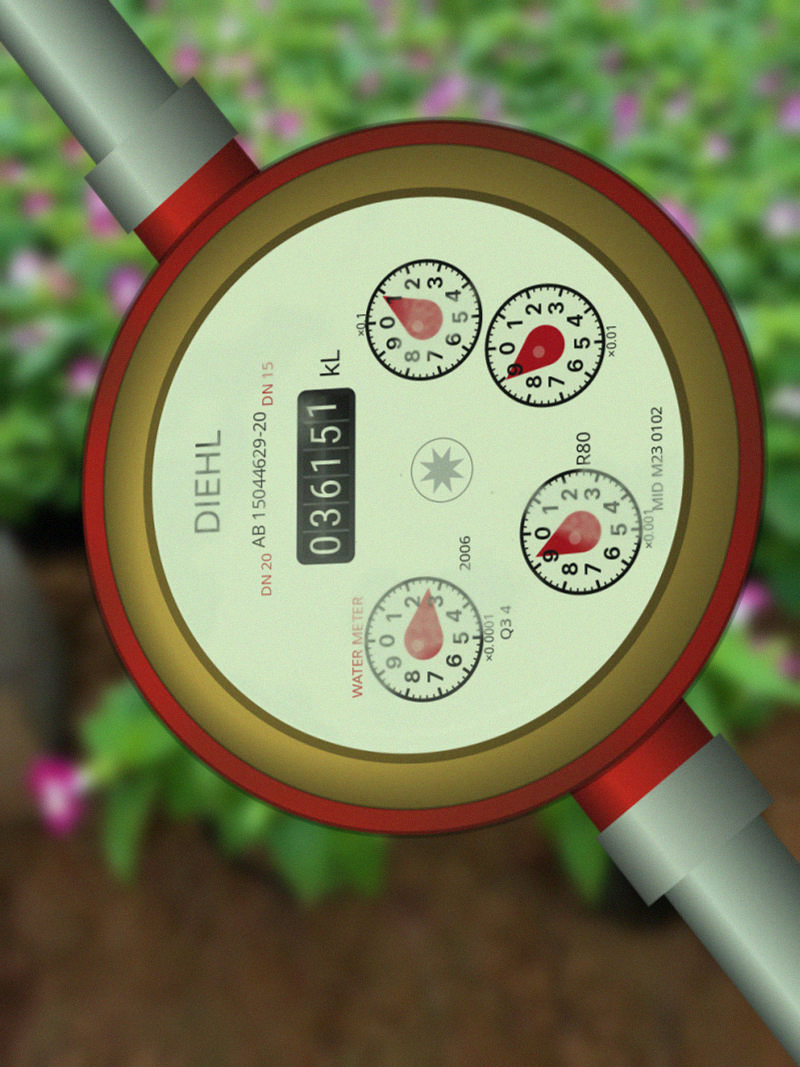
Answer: 36151.0892 kL
